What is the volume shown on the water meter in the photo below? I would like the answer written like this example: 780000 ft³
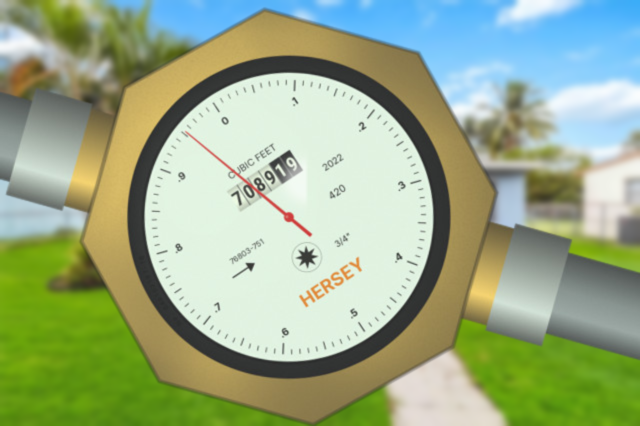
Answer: 708918.95 ft³
